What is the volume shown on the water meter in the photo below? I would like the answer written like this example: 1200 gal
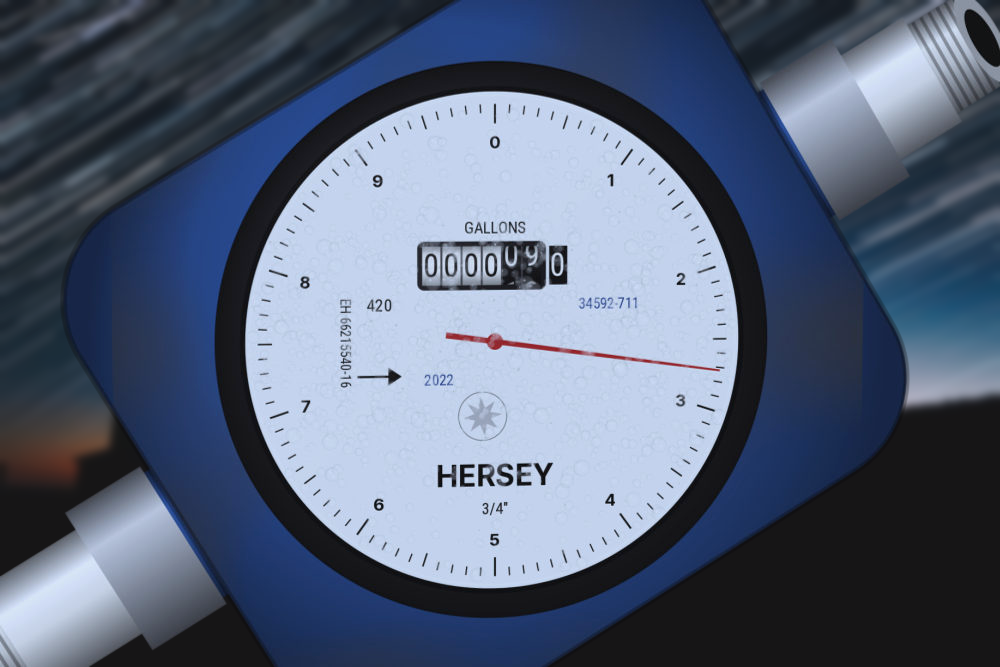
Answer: 92.7 gal
